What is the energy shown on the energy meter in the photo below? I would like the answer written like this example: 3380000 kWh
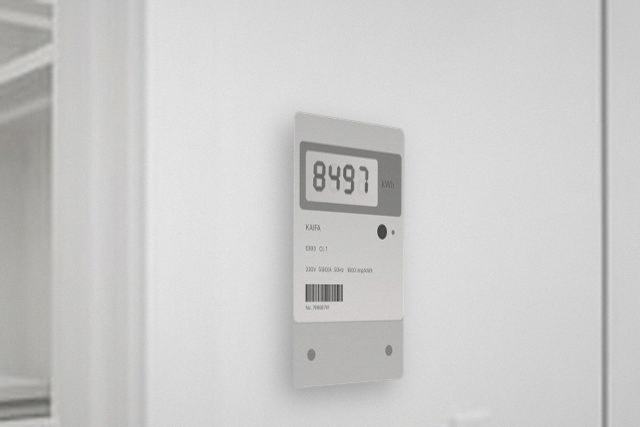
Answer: 8497 kWh
